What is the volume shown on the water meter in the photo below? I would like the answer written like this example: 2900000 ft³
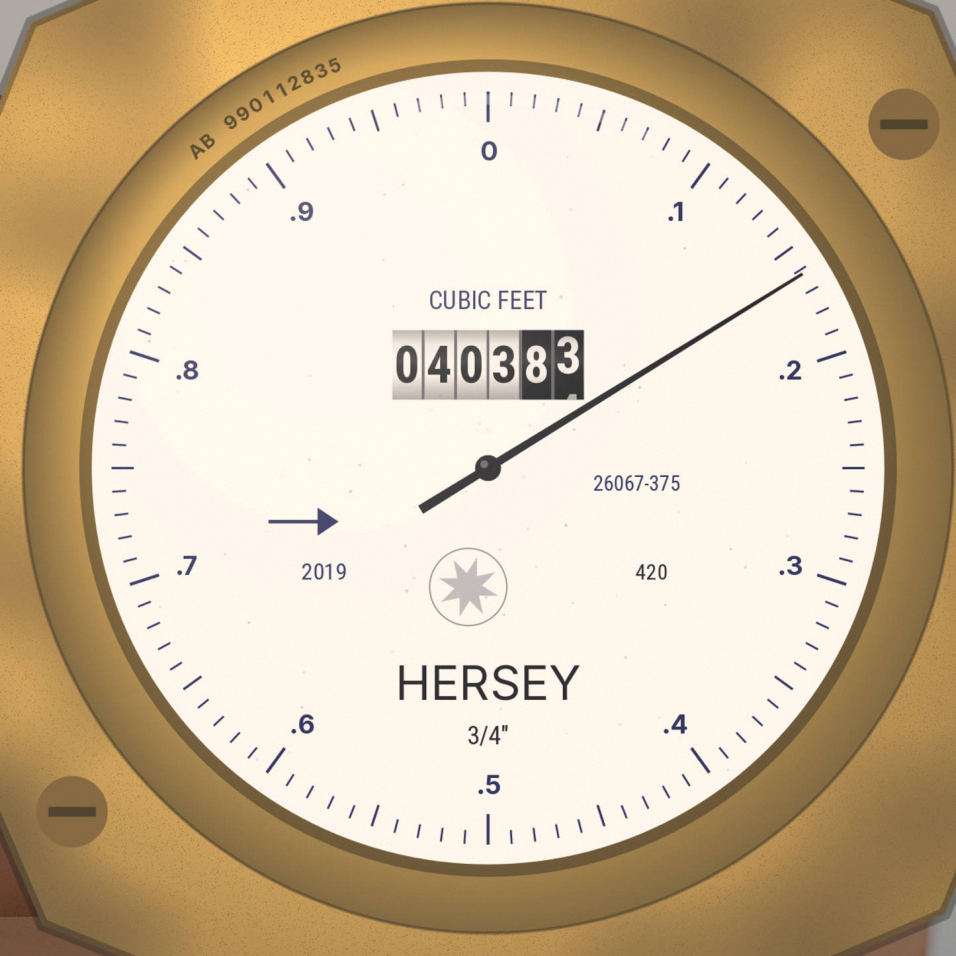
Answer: 40383.16 ft³
